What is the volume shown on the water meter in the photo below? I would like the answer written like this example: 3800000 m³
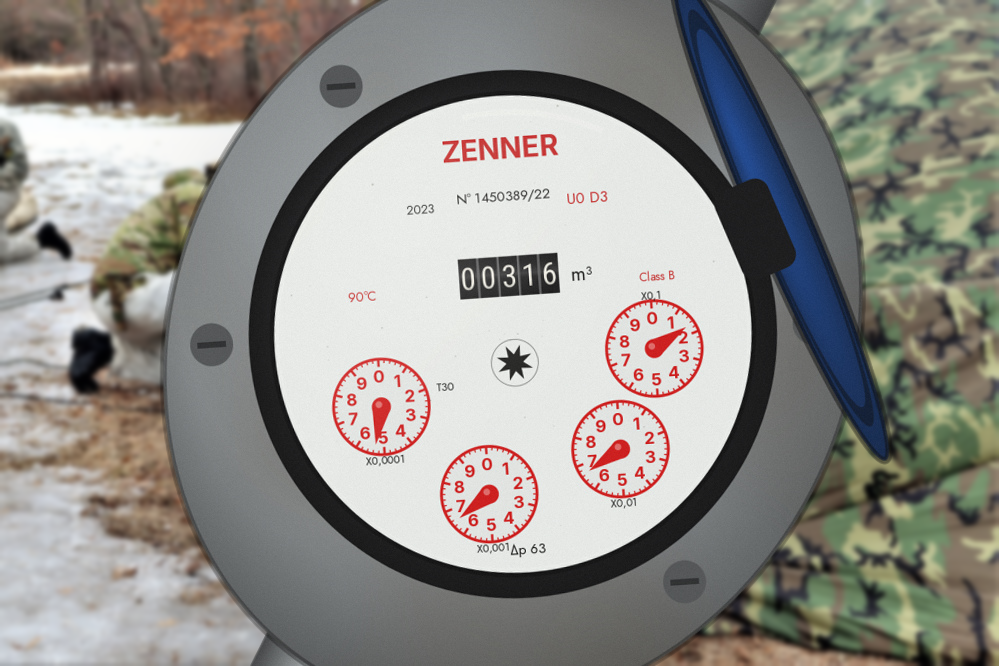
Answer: 316.1665 m³
